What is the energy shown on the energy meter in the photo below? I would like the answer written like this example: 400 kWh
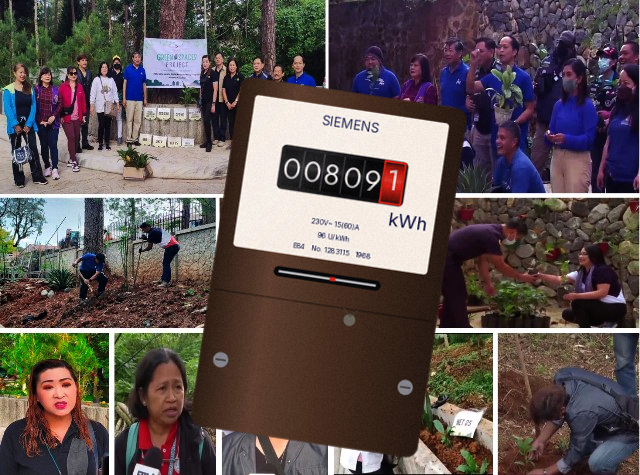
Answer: 809.1 kWh
